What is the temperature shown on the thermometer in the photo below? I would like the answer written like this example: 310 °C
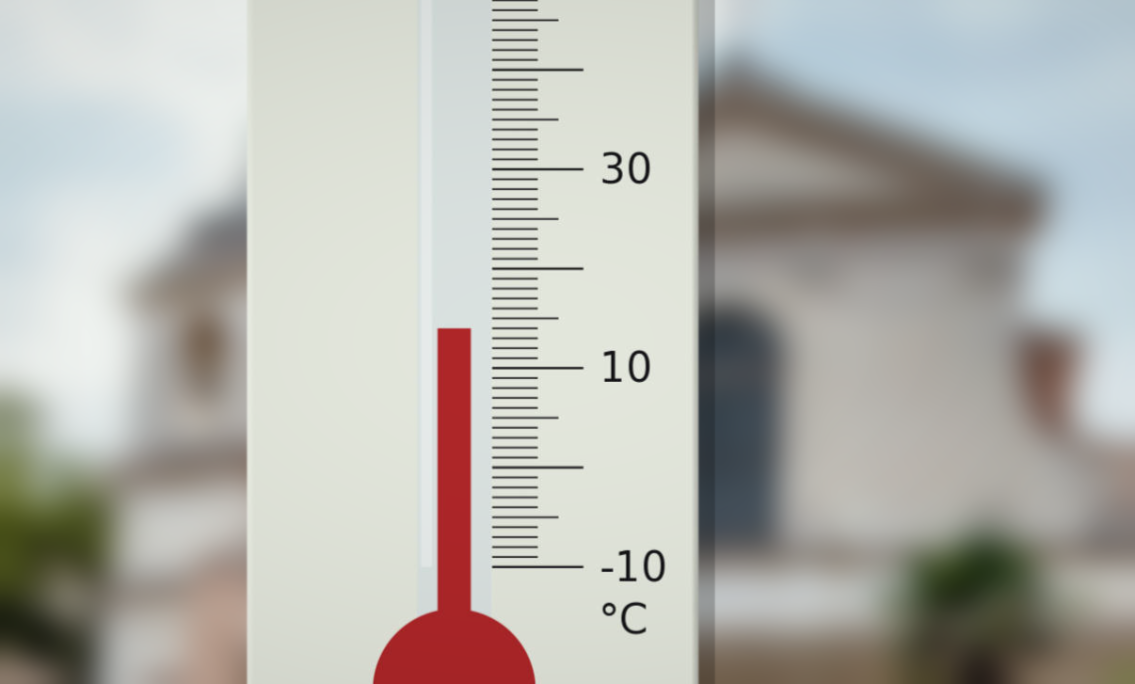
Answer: 14 °C
